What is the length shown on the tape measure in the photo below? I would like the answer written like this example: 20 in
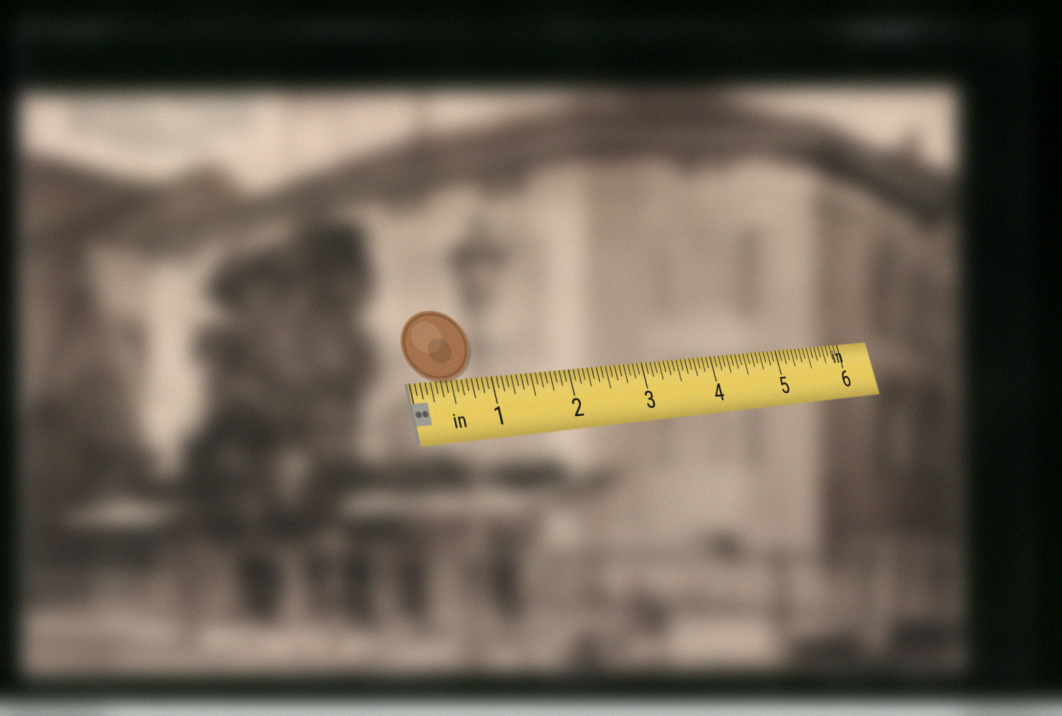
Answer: 0.8125 in
